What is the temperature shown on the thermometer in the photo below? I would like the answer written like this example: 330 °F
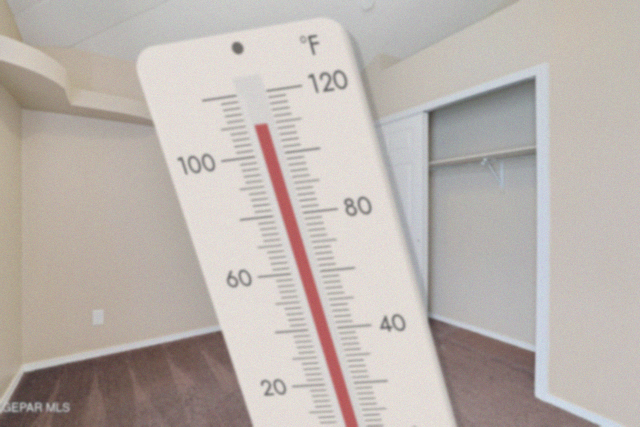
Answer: 110 °F
